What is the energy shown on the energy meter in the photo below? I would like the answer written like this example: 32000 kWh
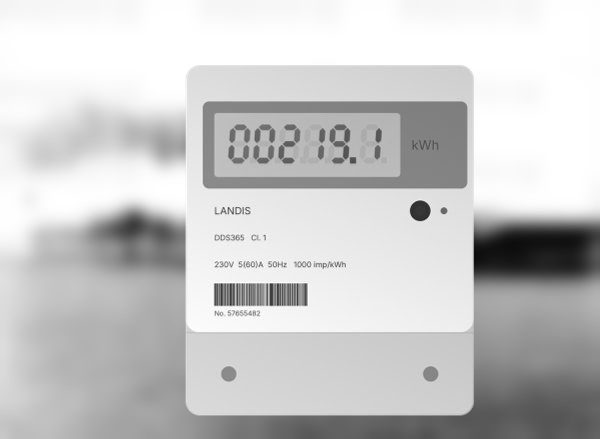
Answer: 219.1 kWh
